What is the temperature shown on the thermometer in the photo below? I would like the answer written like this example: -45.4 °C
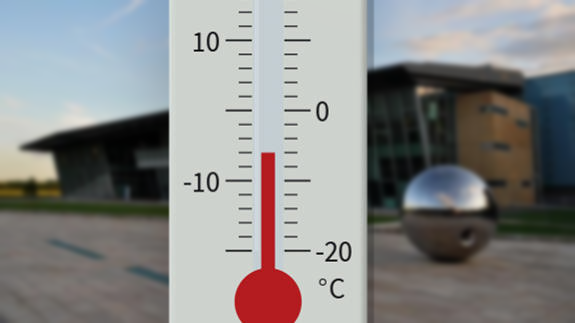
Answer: -6 °C
